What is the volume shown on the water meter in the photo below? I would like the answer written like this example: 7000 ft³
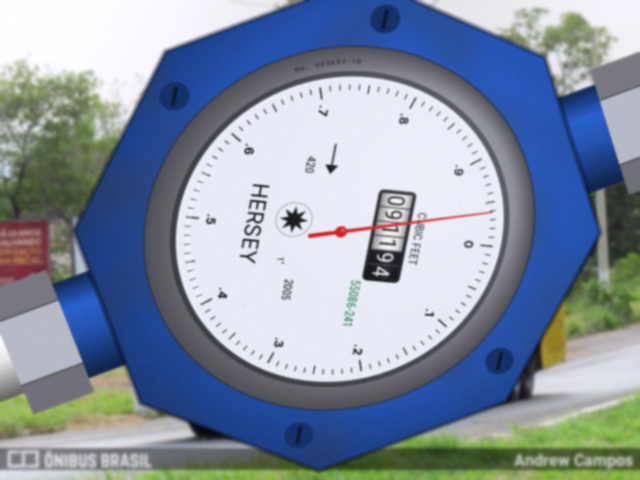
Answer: 91193.96 ft³
